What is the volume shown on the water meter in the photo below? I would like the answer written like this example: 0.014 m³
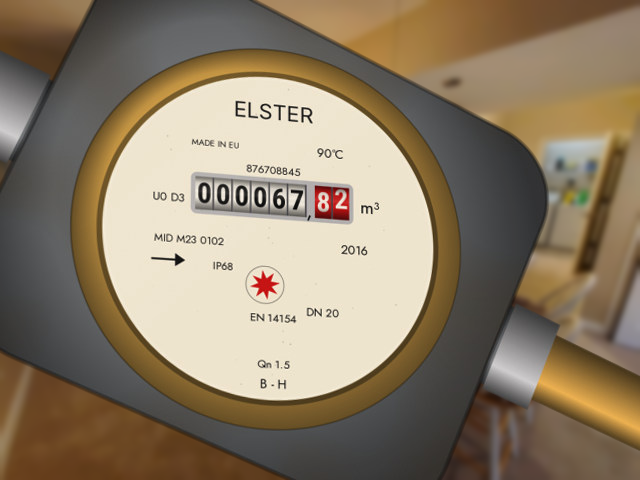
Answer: 67.82 m³
